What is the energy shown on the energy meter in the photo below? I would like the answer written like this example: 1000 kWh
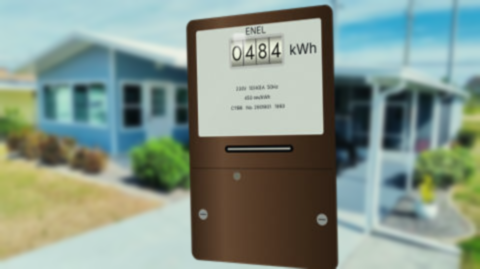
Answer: 484 kWh
